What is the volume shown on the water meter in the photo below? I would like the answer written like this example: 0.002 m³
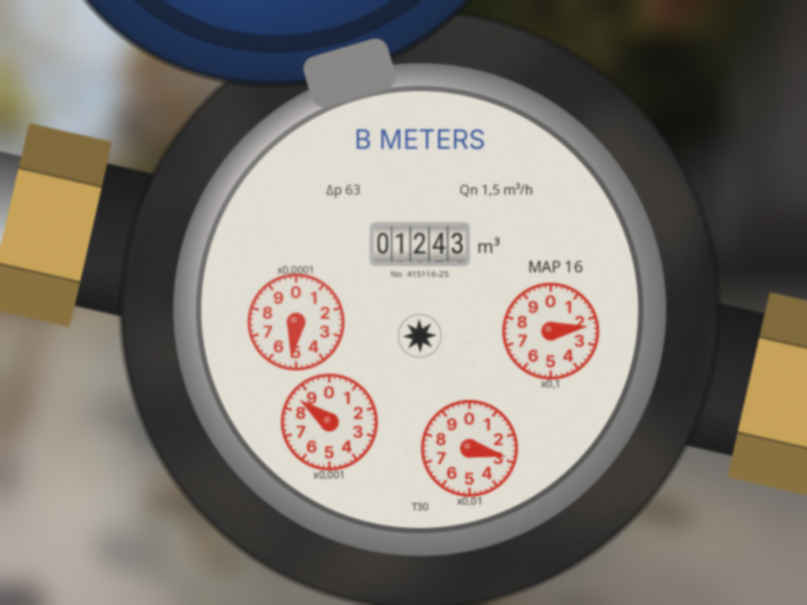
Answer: 1243.2285 m³
